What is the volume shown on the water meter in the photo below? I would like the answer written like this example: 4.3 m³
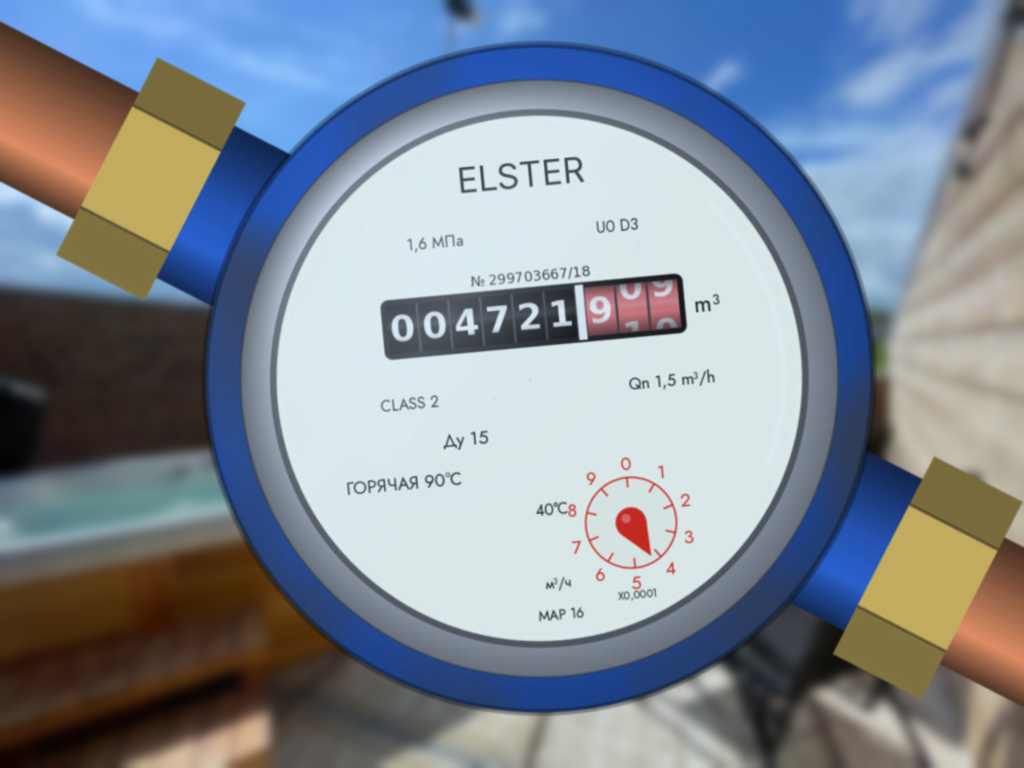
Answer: 4721.9094 m³
